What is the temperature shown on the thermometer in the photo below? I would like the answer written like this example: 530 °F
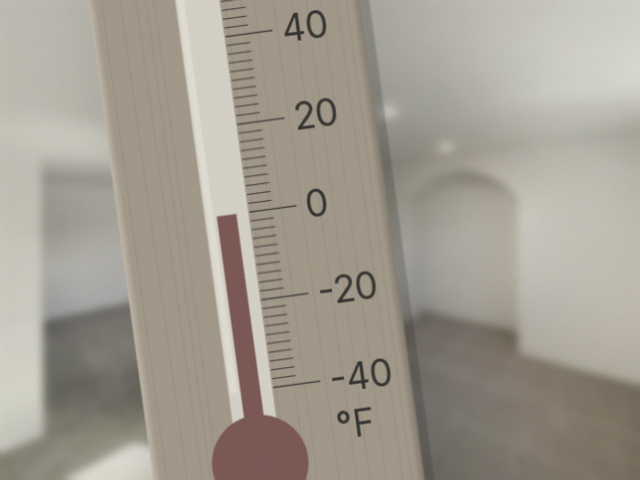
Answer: 0 °F
